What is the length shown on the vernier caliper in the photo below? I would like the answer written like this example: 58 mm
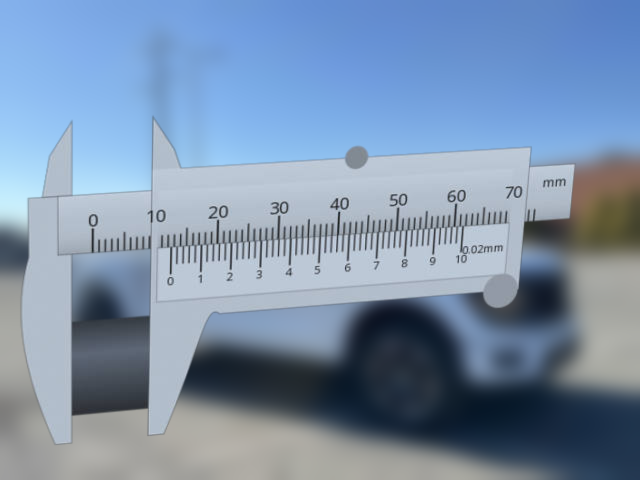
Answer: 12.5 mm
